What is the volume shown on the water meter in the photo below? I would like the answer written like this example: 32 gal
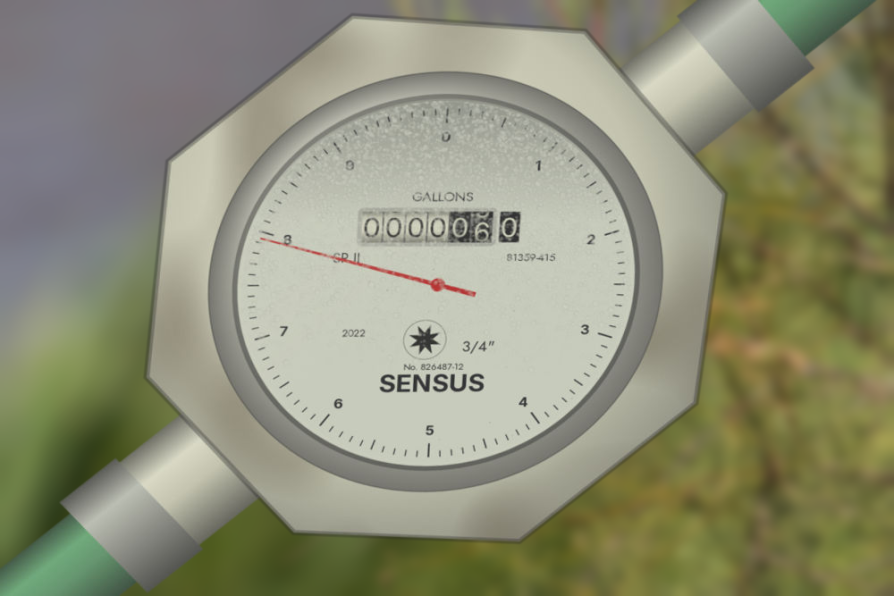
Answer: 57.9 gal
